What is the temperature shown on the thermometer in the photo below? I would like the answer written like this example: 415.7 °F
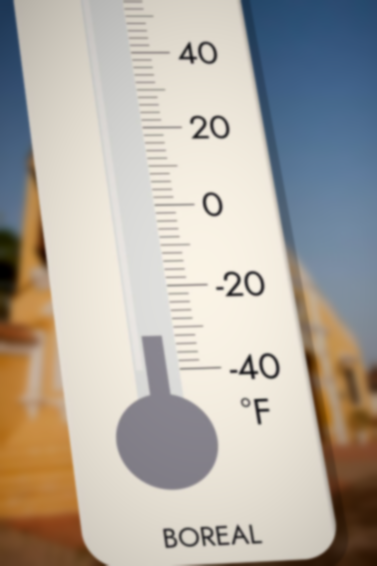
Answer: -32 °F
